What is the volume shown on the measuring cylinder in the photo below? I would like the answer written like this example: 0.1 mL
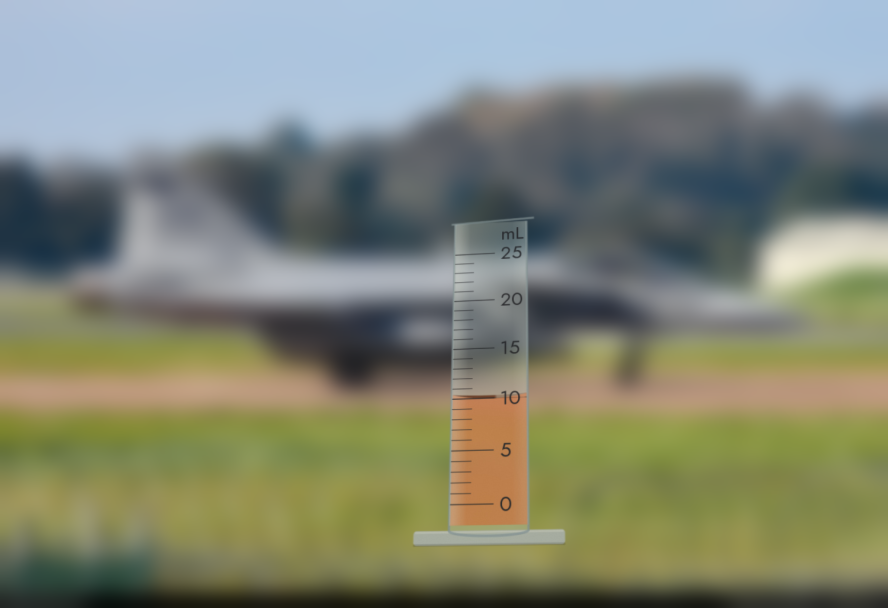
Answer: 10 mL
